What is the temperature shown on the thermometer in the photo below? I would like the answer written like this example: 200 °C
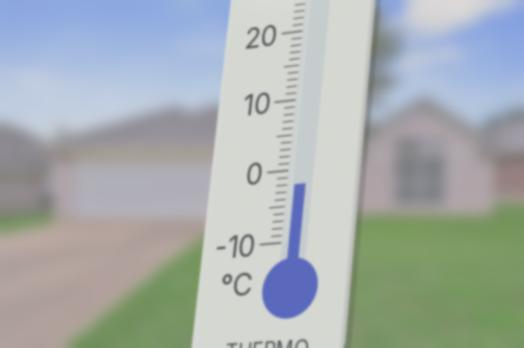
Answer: -2 °C
